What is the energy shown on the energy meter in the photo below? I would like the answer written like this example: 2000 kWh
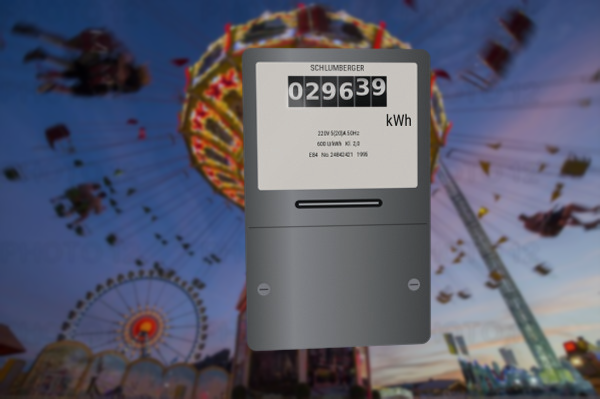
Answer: 29639 kWh
